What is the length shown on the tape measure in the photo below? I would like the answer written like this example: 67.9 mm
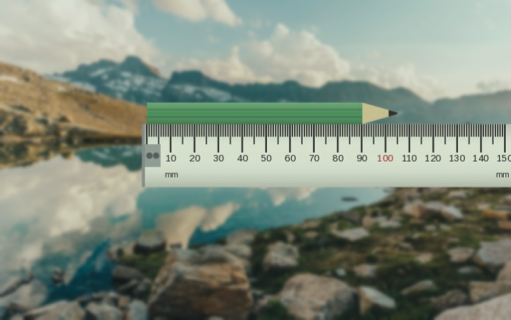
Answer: 105 mm
